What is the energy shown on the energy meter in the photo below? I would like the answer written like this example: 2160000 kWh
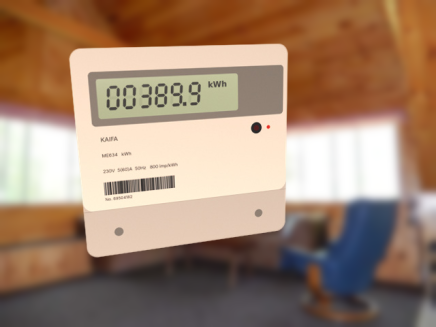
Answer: 389.9 kWh
